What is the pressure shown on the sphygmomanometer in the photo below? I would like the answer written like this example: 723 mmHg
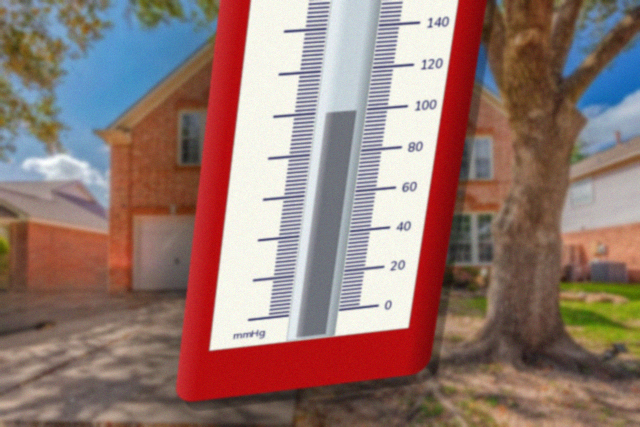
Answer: 100 mmHg
